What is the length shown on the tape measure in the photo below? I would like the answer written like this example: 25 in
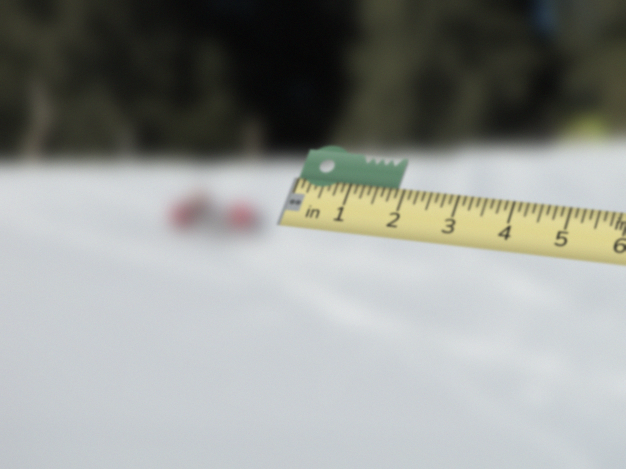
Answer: 1.875 in
